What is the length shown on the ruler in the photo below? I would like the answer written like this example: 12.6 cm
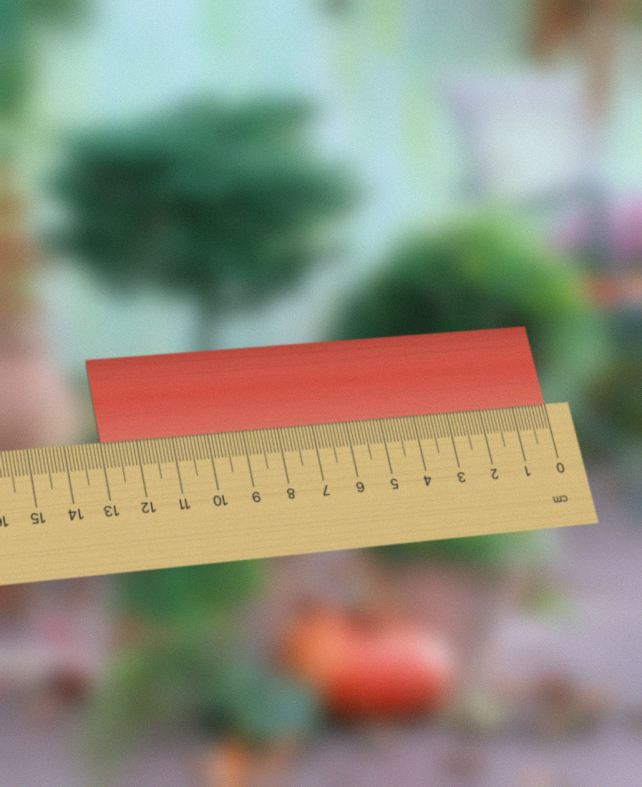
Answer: 13 cm
